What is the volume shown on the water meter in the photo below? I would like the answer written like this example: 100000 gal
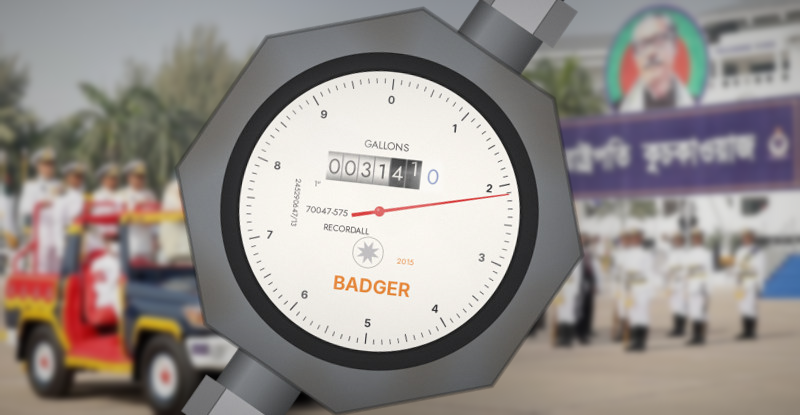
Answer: 31412.1 gal
